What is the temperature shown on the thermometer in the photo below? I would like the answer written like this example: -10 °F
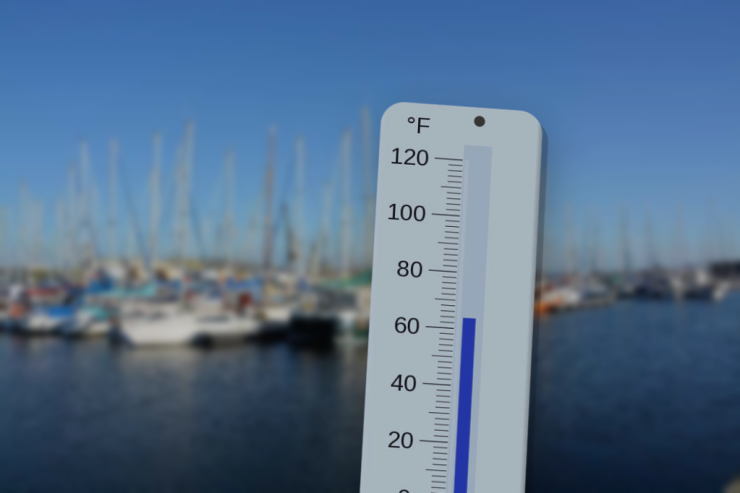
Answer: 64 °F
